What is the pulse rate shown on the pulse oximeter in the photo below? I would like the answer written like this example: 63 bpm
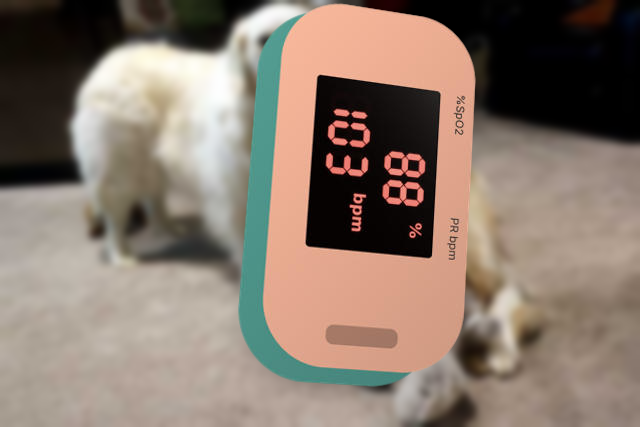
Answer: 103 bpm
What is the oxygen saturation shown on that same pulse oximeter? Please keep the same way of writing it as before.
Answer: 88 %
